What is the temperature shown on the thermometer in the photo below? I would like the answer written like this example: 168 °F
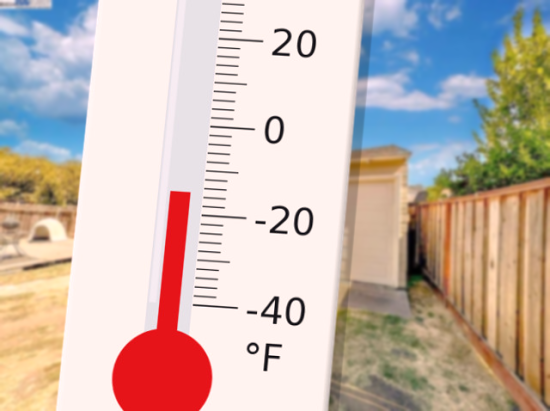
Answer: -15 °F
